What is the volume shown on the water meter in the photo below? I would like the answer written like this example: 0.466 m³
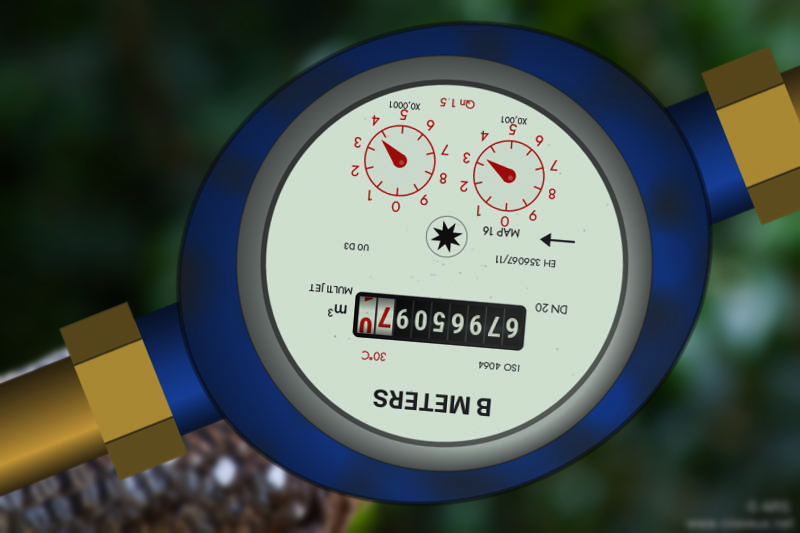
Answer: 6796509.7033 m³
